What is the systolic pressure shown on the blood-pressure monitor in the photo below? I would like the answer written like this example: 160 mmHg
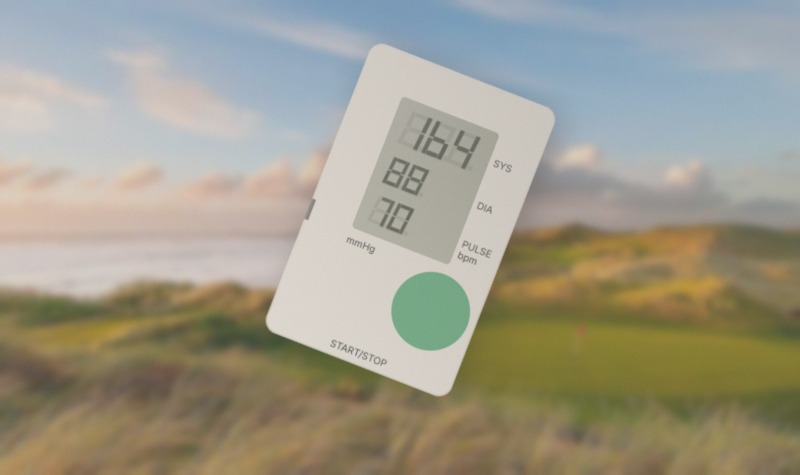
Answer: 164 mmHg
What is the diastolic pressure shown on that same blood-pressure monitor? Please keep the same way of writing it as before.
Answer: 88 mmHg
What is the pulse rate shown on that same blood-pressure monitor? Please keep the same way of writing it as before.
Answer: 70 bpm
